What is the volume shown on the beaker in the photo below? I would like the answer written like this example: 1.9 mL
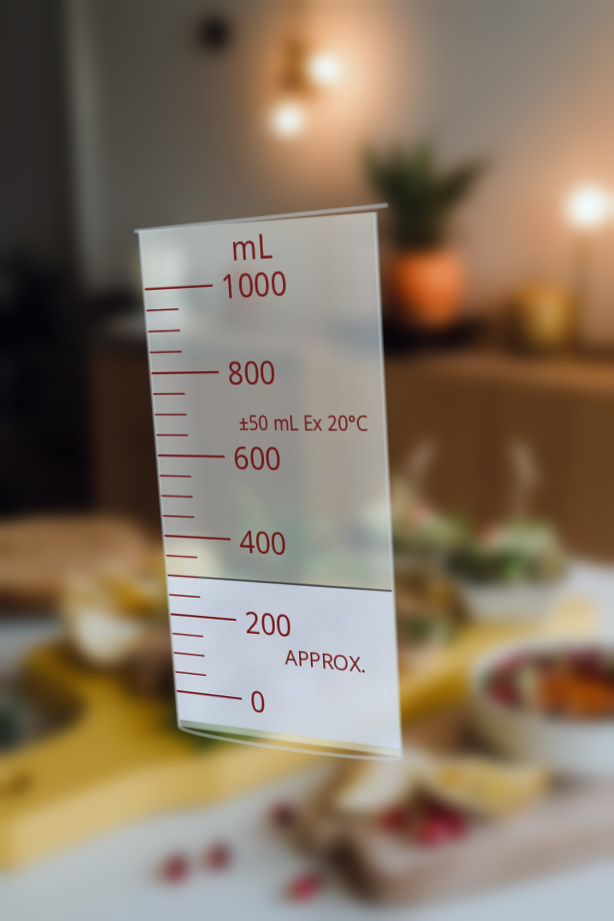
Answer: 300 mL
